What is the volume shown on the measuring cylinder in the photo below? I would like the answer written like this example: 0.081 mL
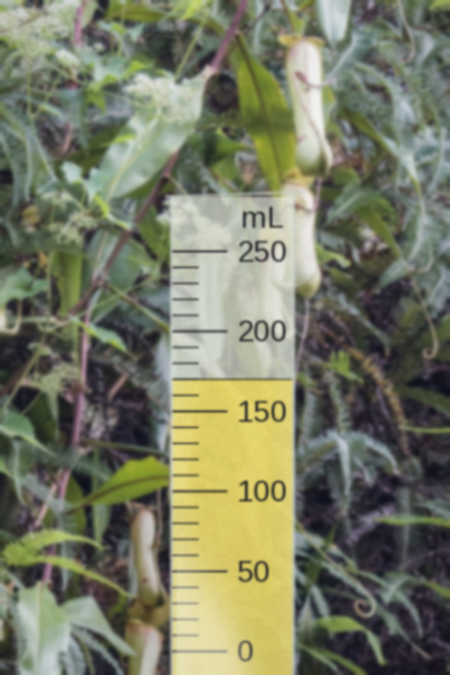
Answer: 170 mL
